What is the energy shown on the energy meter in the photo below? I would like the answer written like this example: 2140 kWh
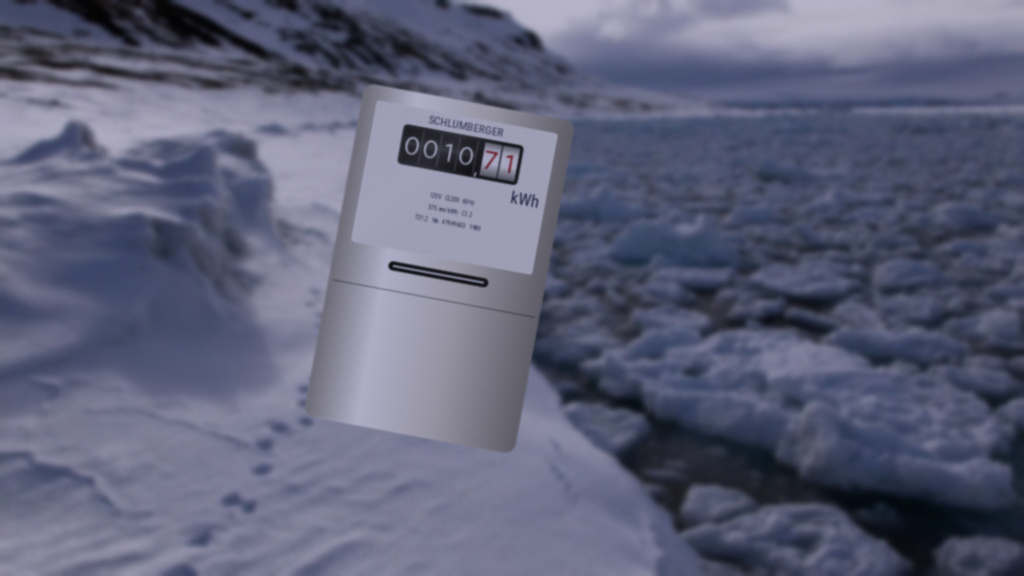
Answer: 10.71 kWh
